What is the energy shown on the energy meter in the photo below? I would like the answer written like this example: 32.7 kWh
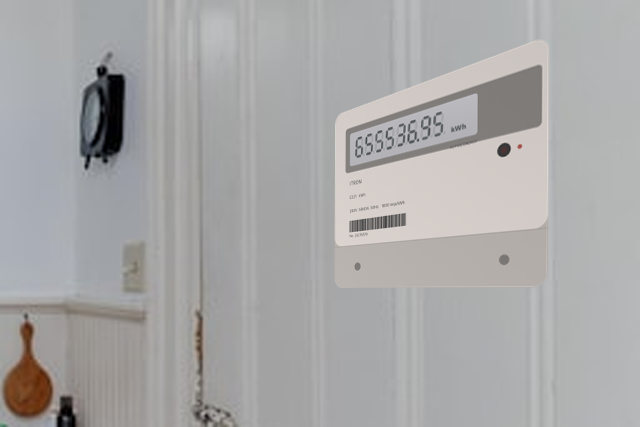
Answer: 655536.95 kWh
